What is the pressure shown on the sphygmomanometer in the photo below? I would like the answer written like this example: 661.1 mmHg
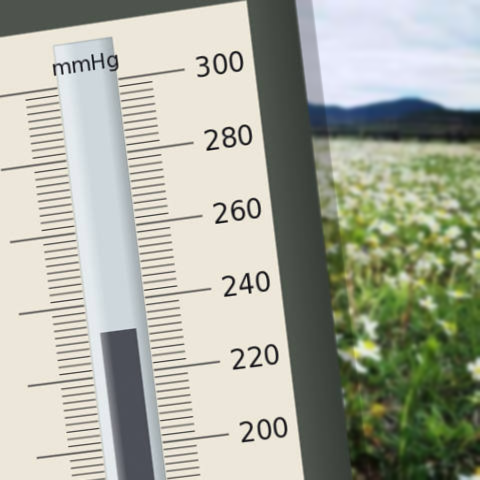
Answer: 232 mmHg
